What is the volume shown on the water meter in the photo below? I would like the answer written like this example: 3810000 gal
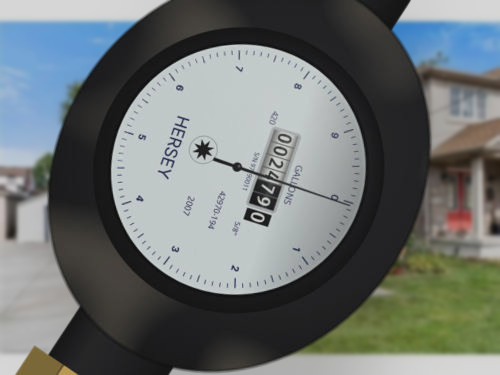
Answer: 24790.0 gal
